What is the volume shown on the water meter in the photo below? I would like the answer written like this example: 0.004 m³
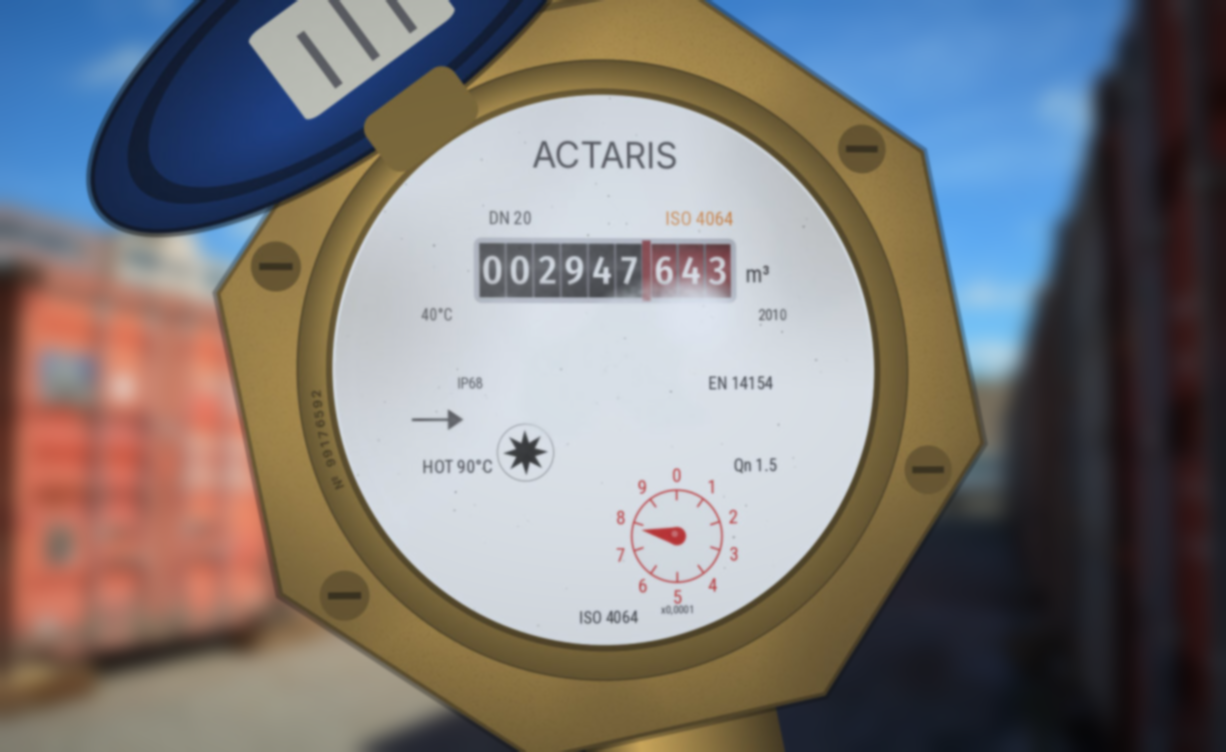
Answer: 2947.6437 m³
